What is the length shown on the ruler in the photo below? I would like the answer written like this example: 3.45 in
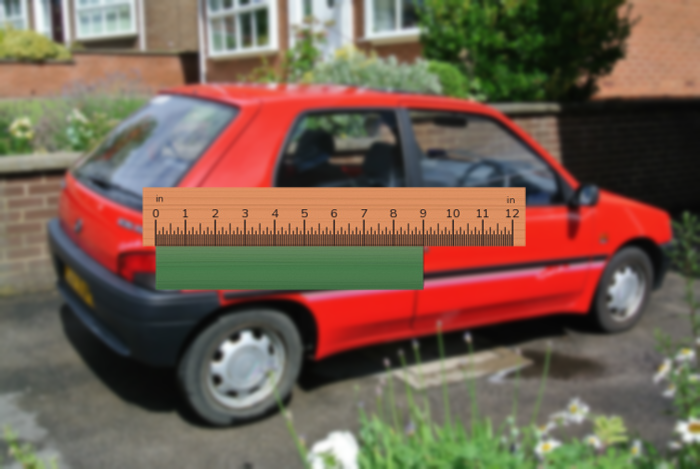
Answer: 9 in
